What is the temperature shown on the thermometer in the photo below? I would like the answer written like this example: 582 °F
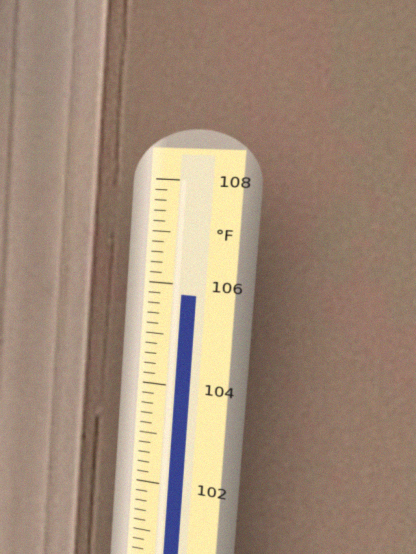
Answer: 105.8 °F
